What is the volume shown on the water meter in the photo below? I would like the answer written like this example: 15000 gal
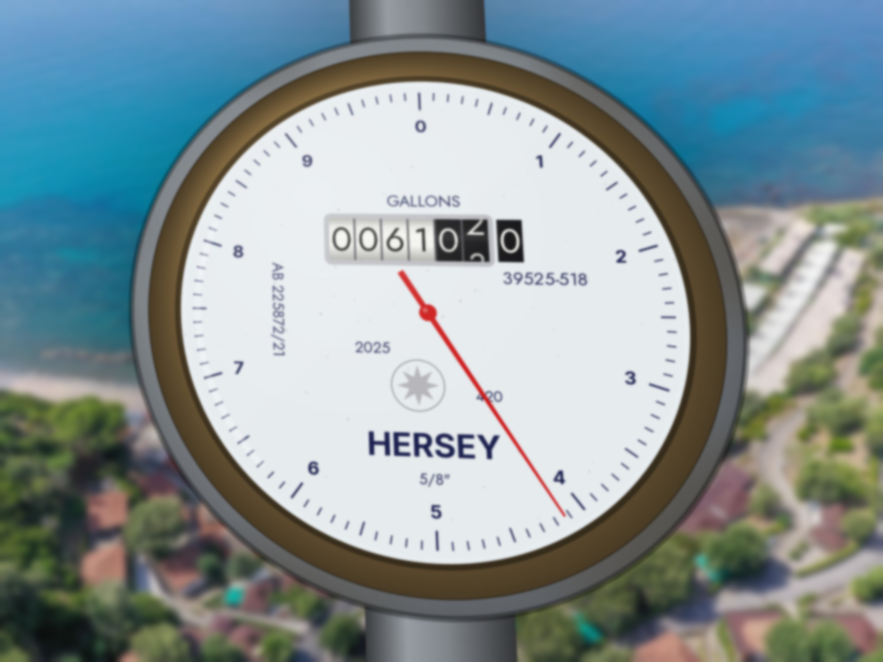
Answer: 61024.1 gal
